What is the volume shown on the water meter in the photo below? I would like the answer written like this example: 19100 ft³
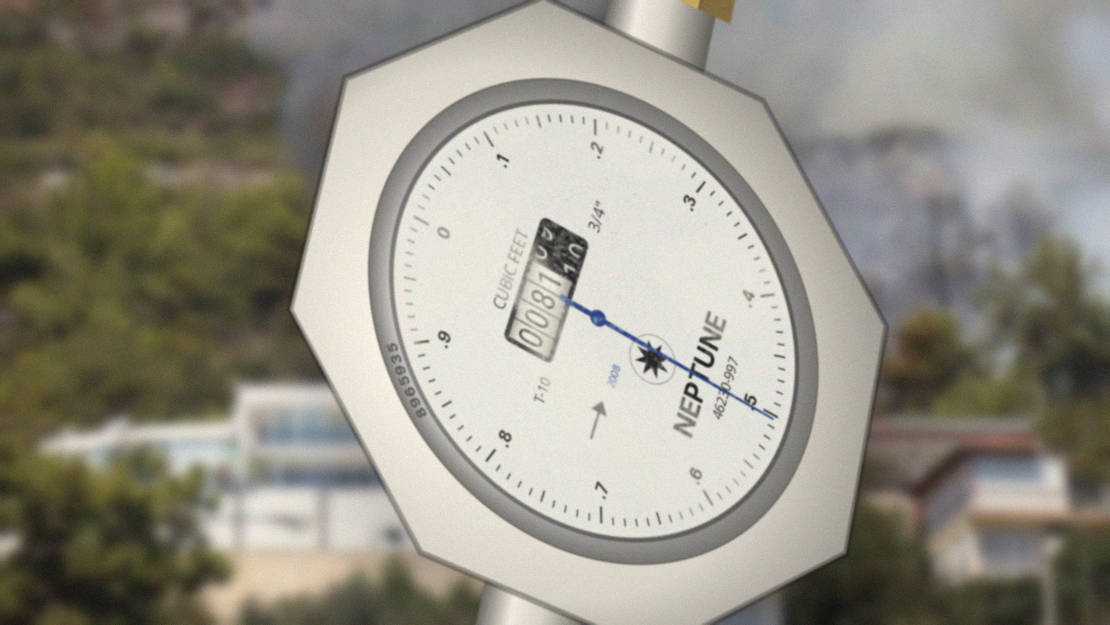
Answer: 8109.50 ft³
